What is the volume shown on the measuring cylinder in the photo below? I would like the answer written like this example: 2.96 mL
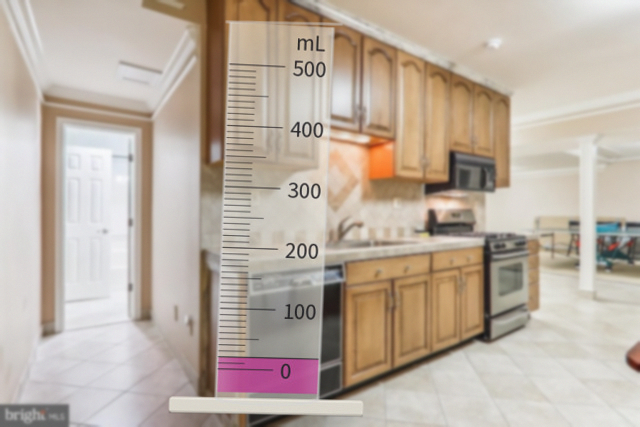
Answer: 20 mL
